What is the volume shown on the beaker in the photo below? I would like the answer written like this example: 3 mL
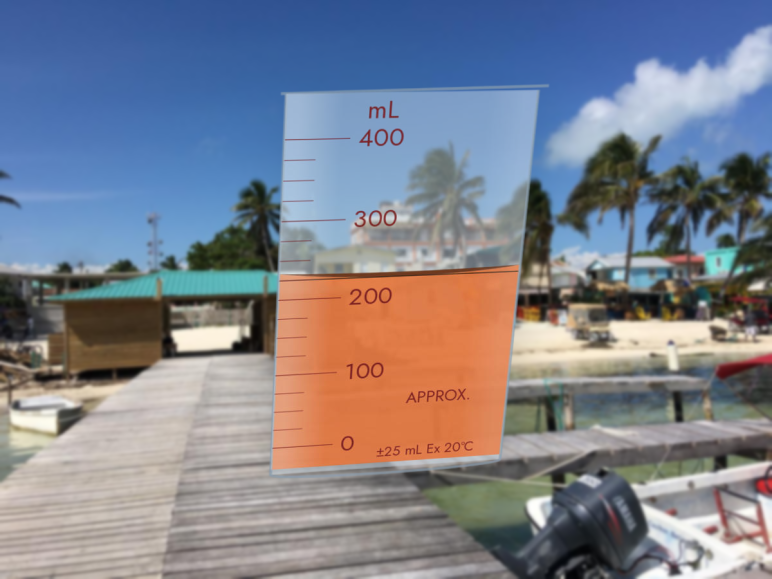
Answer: 225 mL
